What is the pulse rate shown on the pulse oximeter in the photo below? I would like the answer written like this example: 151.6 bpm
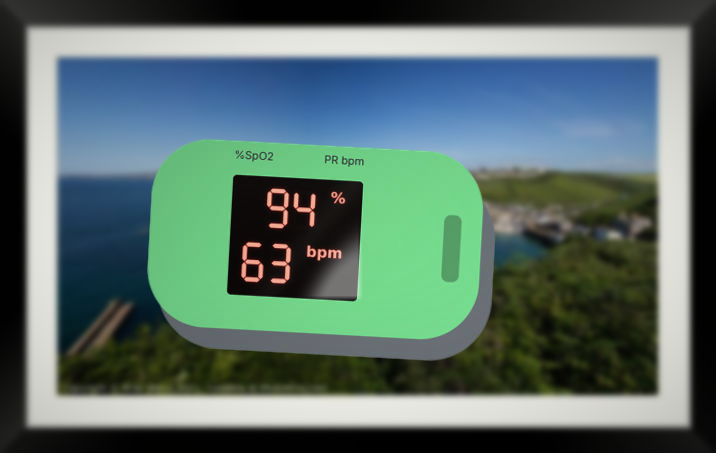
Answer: 63 bpm
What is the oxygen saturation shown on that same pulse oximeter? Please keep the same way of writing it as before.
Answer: 94 %
